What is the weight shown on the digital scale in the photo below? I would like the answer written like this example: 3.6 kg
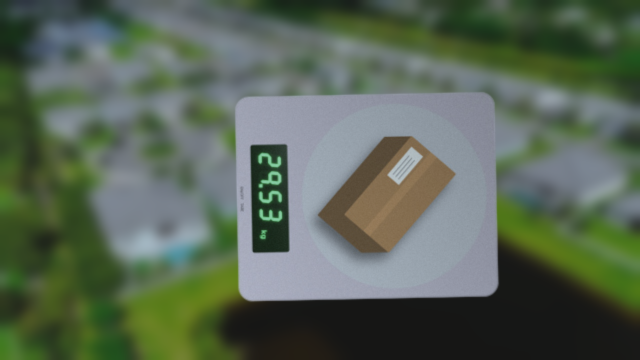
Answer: 29.53 kg
